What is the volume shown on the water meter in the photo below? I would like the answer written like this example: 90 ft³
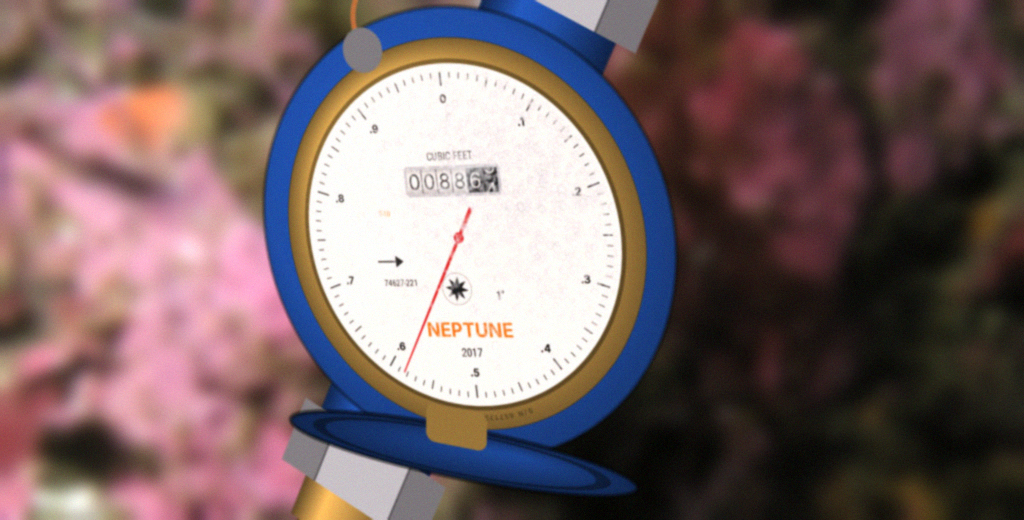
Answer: 8863.58 ft³
